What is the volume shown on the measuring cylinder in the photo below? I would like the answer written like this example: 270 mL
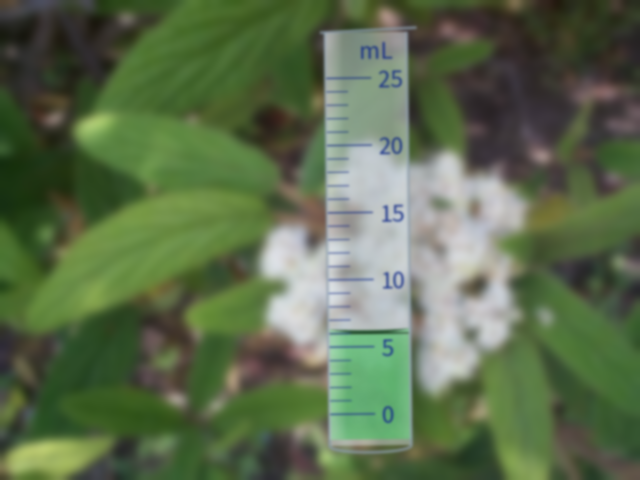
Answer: 6 mL
